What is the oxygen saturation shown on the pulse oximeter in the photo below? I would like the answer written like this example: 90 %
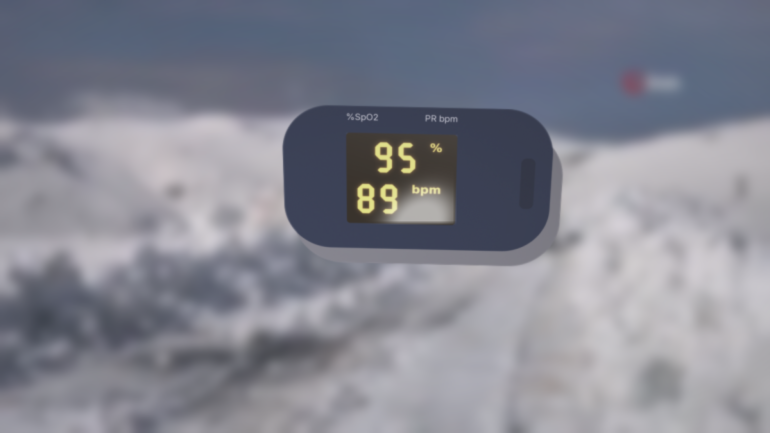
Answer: 95 %
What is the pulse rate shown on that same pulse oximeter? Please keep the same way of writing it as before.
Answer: 89 bpm
